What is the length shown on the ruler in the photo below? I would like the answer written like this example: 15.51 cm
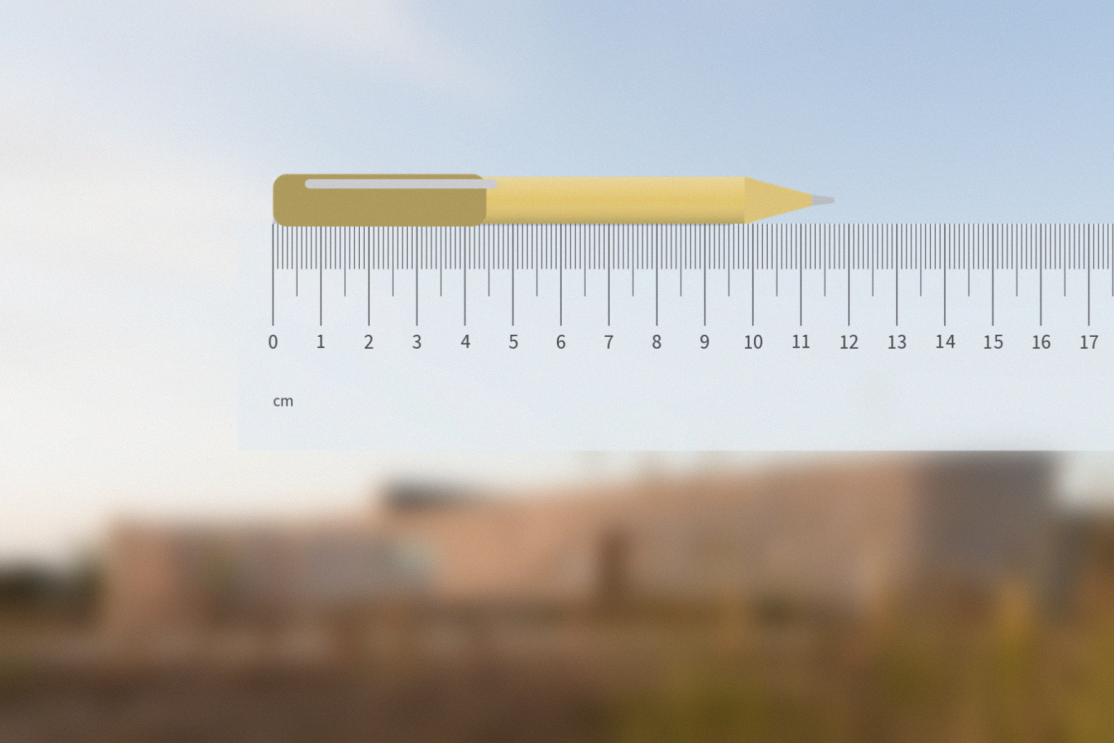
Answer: 11.7 cm
